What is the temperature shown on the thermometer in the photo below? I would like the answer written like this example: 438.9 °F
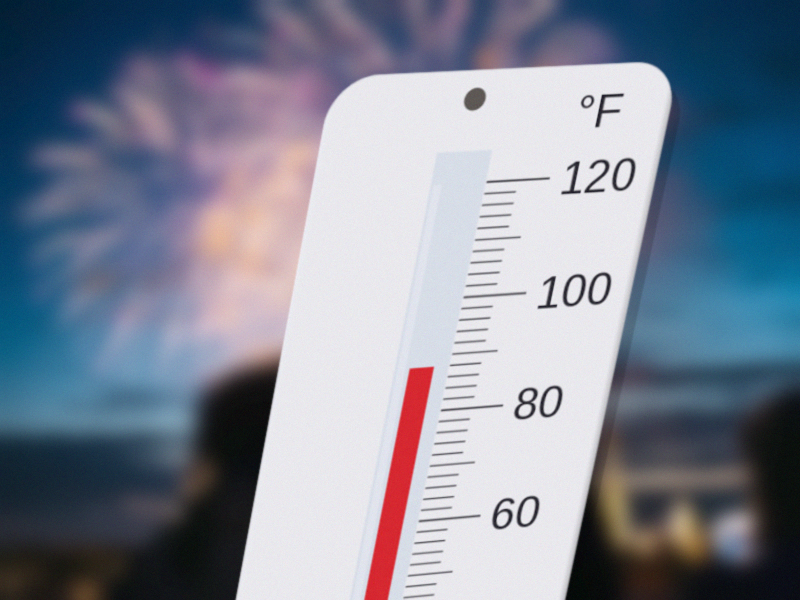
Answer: 88 °F
